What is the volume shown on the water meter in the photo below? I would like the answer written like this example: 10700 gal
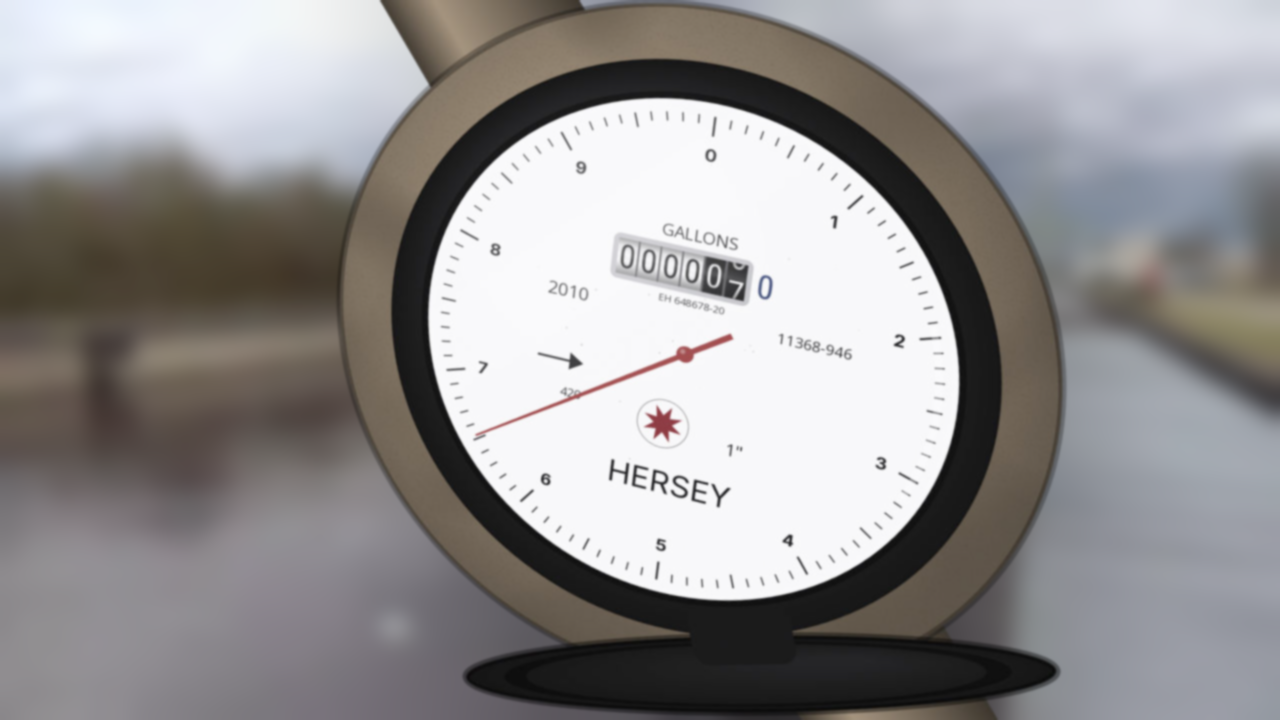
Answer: 66.5 gal
